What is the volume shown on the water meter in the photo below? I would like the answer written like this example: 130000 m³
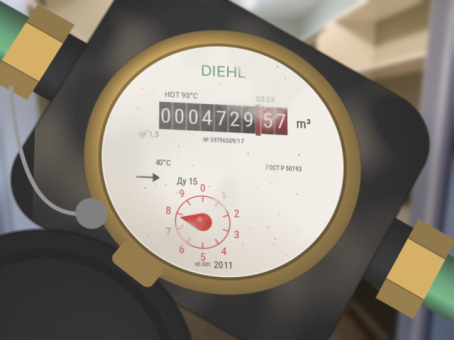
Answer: 4729.577 m³
